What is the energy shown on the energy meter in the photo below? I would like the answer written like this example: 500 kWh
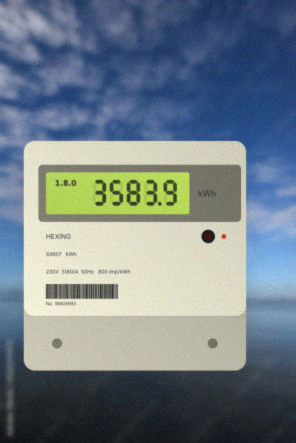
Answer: 3583.9 kWh
